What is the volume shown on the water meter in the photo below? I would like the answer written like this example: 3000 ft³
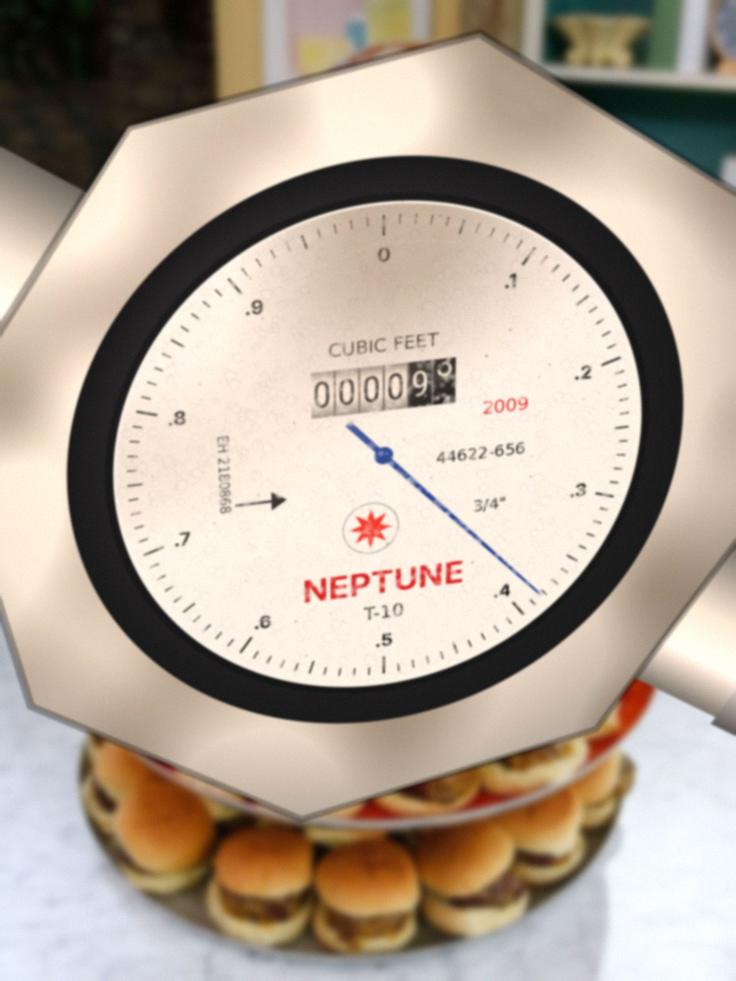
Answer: 93.38 ft³
